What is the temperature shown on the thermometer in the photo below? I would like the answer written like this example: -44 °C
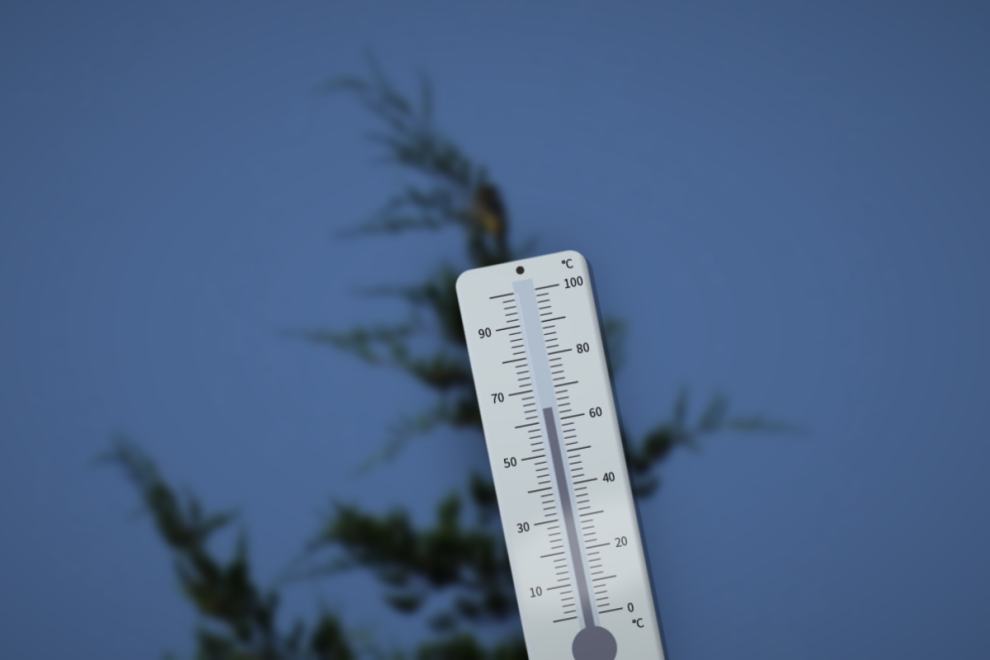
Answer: 64 °C
